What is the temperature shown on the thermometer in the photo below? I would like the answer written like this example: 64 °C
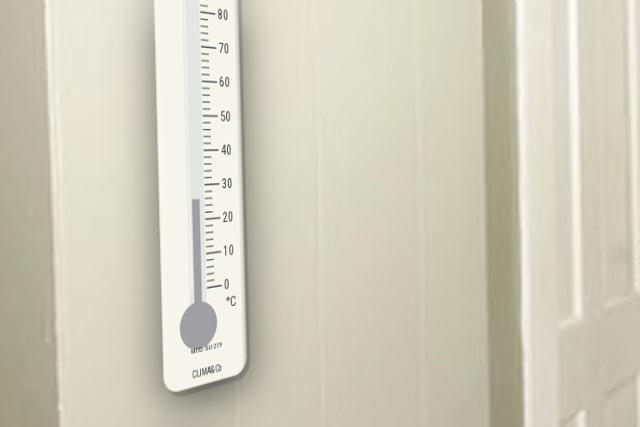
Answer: 26 °C
